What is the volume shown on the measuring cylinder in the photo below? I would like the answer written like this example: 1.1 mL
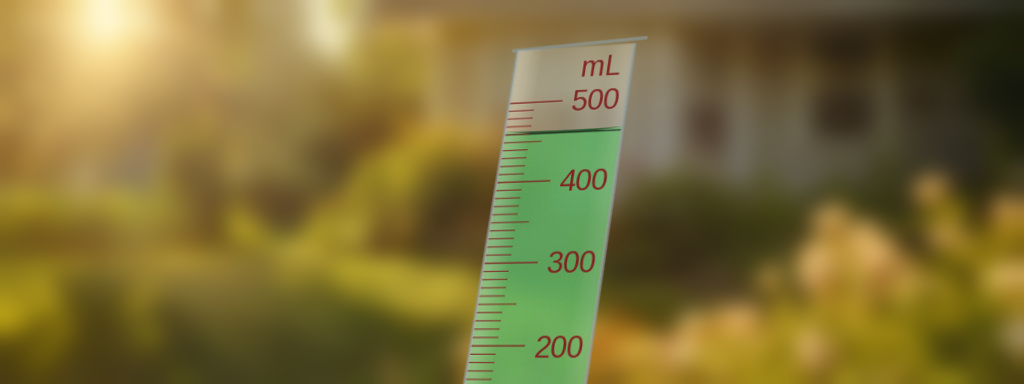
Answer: 460 mL
